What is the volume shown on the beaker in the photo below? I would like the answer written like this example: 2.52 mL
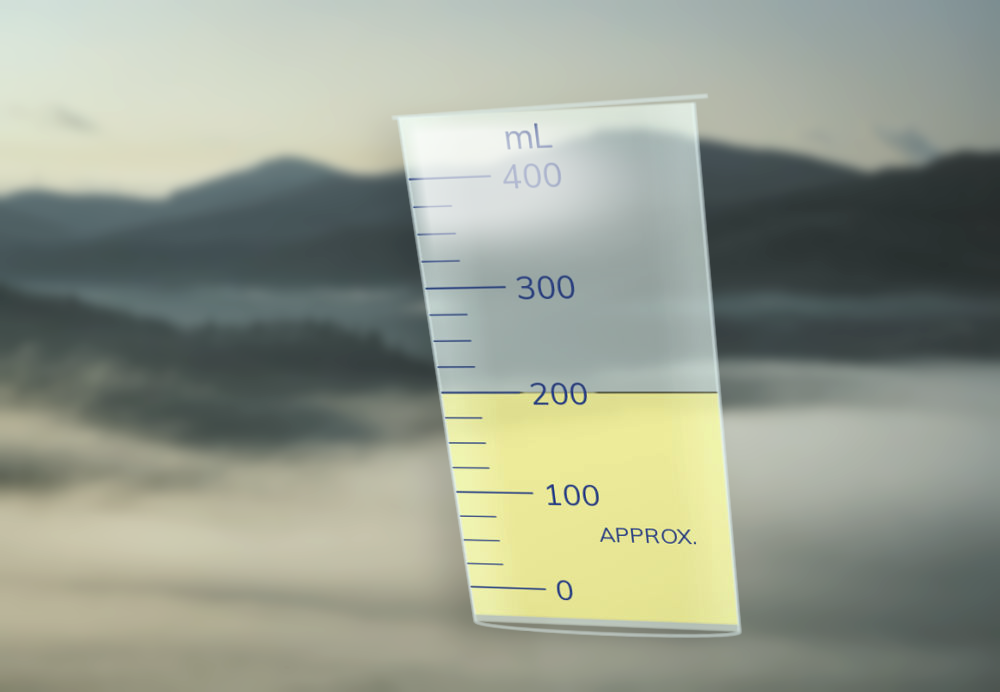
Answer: 200 mL
